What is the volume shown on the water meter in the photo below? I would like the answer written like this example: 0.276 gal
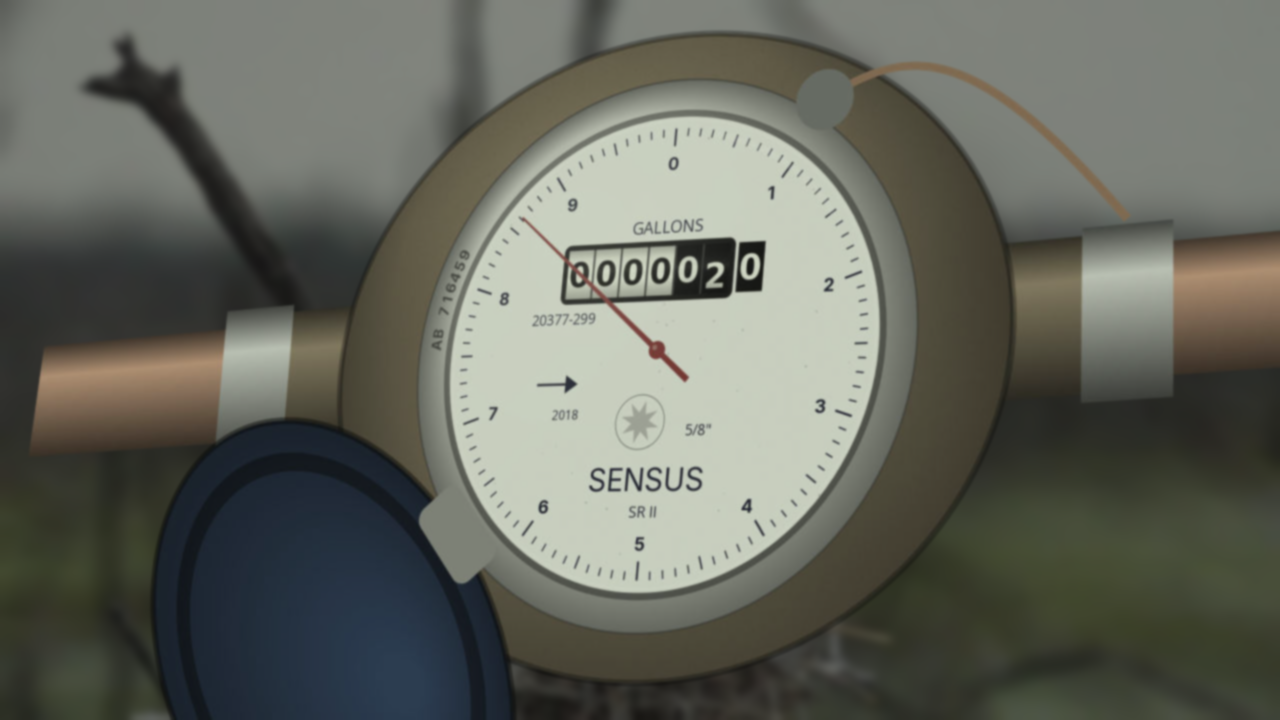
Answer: 18.6 gal
